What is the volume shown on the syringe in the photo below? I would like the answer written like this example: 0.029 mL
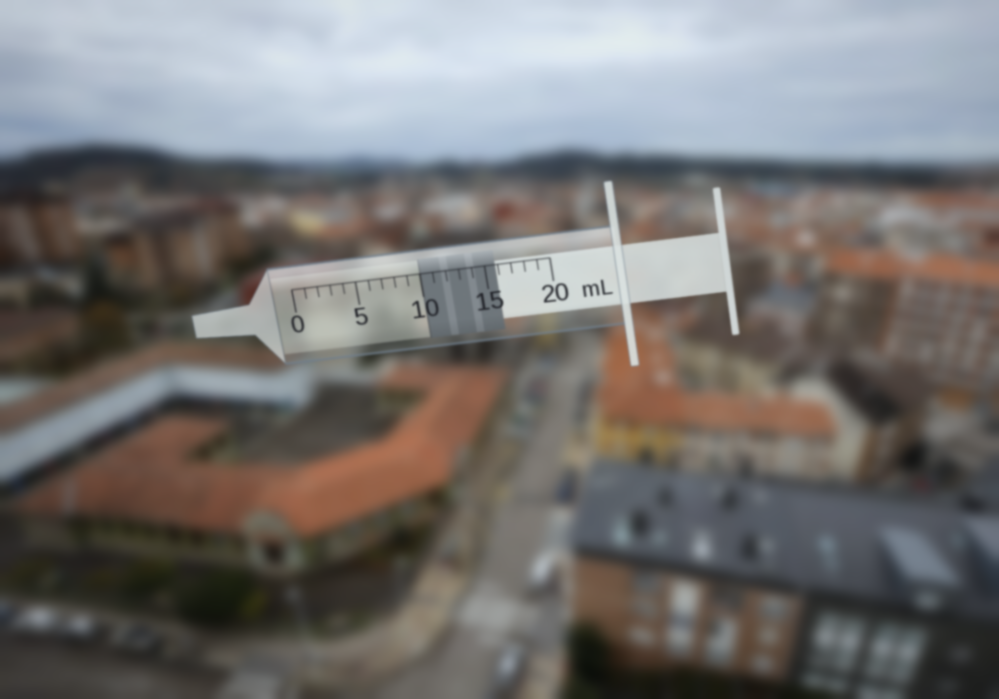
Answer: 10 mL
